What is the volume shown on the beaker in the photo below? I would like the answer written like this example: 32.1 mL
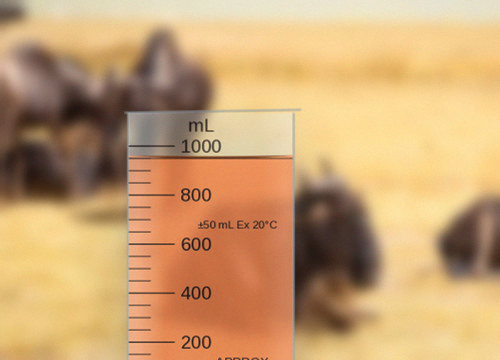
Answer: 950 mL
